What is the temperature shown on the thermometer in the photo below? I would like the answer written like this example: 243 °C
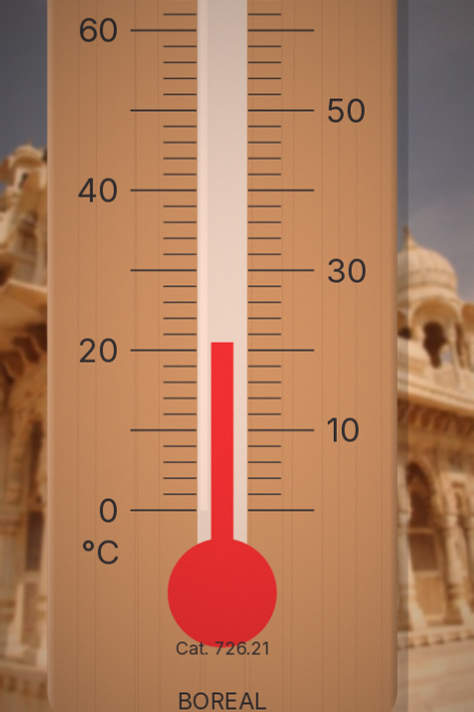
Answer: 21 °C
